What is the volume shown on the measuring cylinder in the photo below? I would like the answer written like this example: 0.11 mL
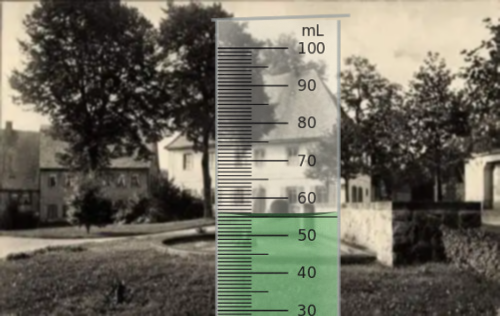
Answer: 55 mL
